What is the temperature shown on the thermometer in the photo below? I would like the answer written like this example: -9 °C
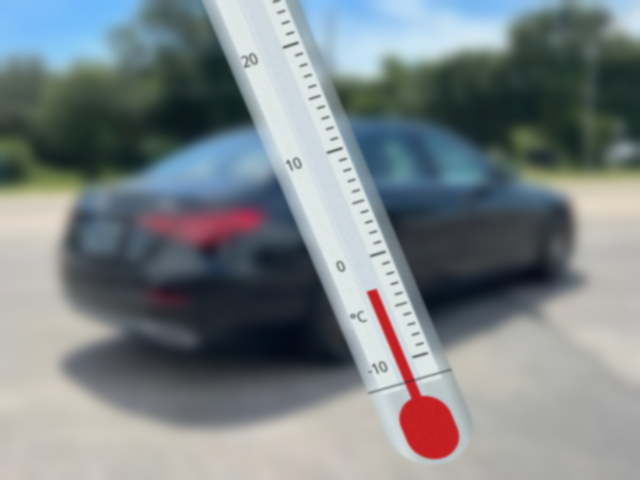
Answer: -3 °C
